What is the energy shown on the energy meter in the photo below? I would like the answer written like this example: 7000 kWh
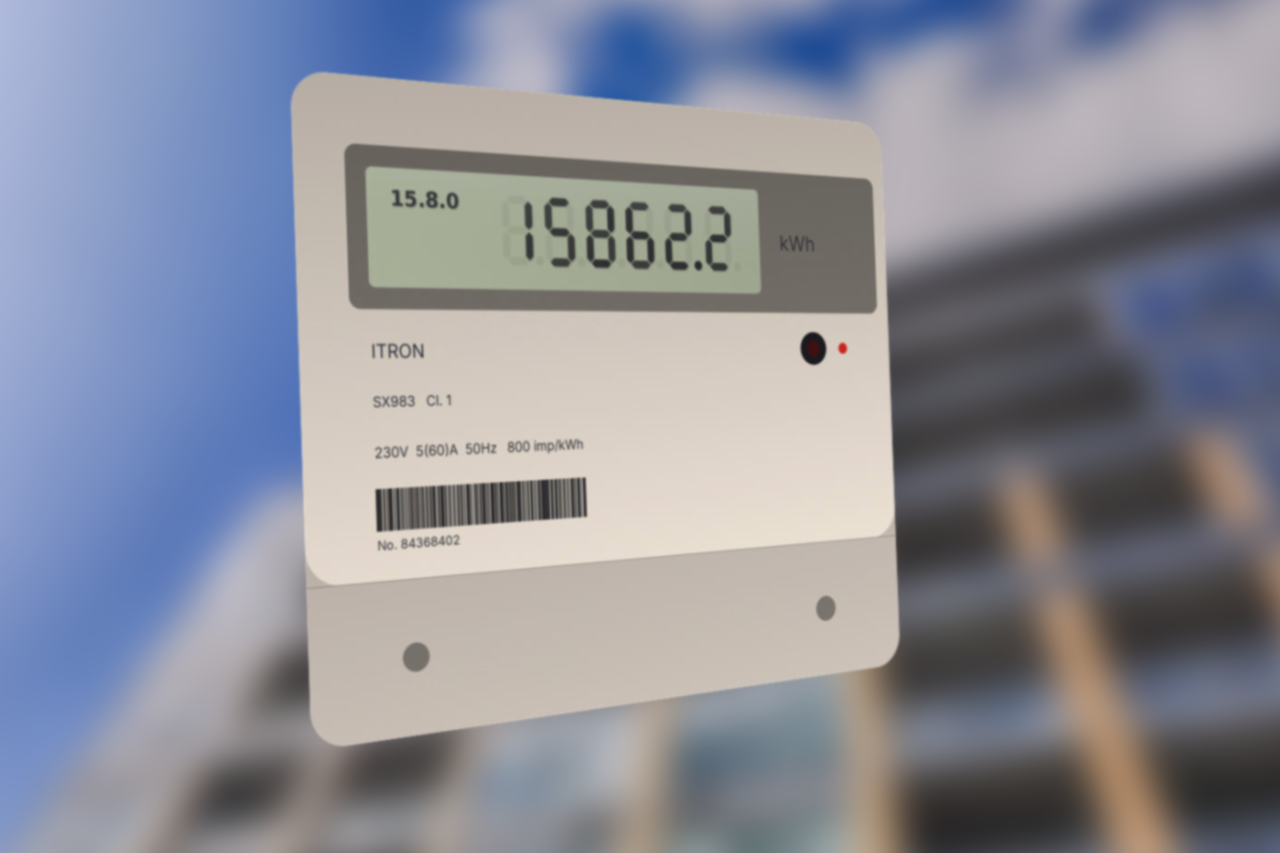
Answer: 15862.2 kWh
